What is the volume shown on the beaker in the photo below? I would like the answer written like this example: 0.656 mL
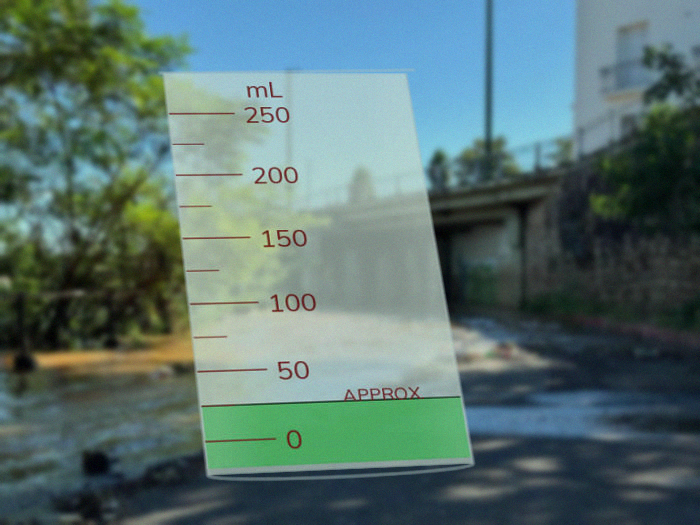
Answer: 25 mL
